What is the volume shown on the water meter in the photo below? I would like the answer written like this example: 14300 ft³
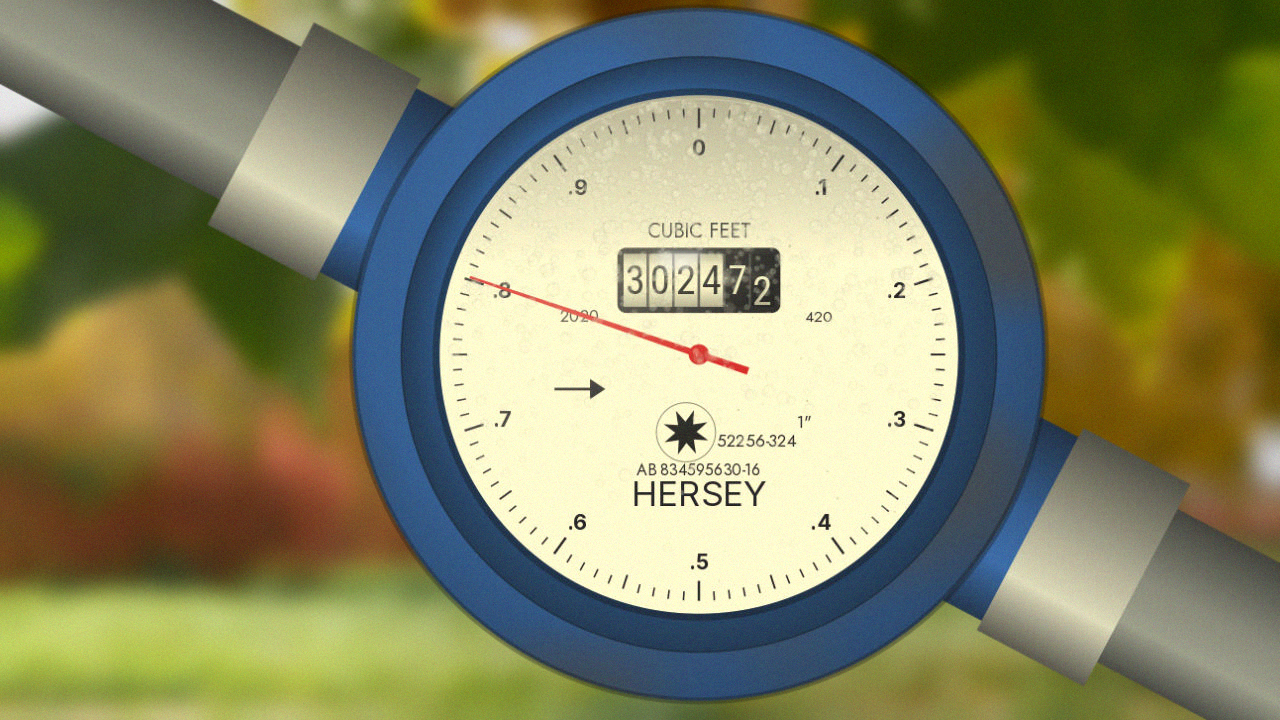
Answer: 302471.80 ft³
